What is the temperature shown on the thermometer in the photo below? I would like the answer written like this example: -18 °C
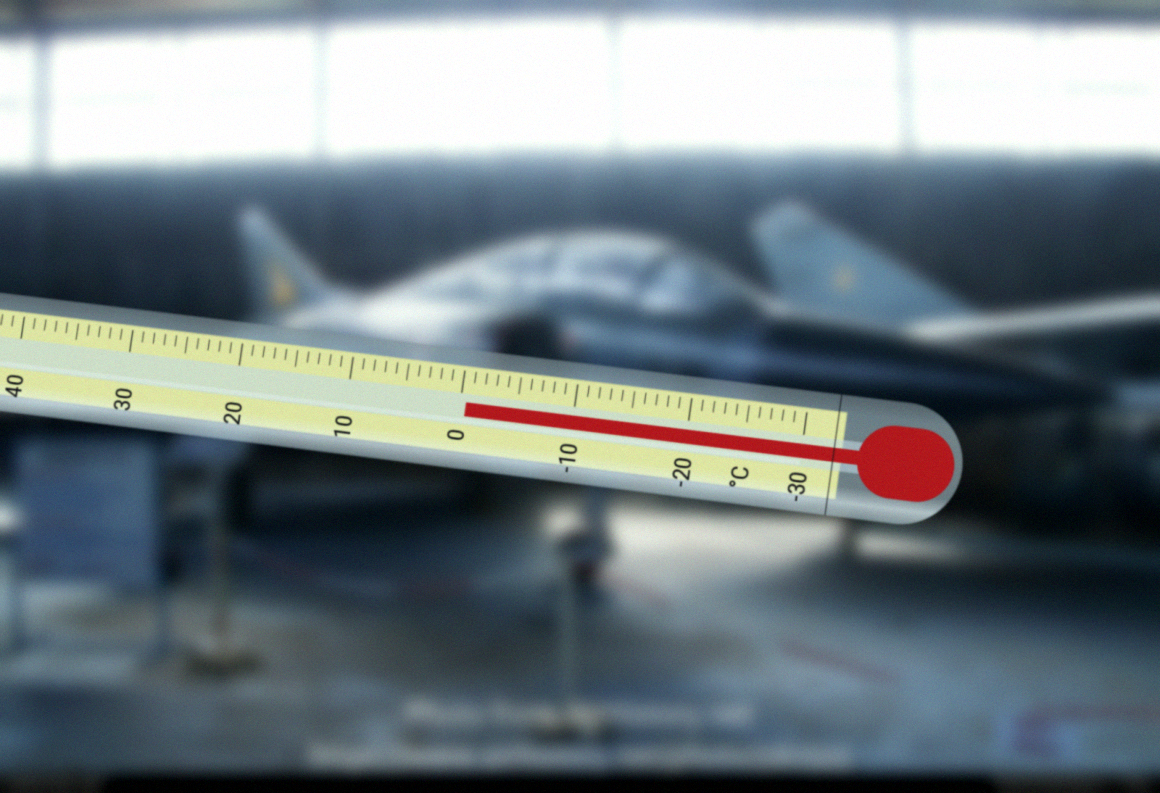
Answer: -0.5 °C
